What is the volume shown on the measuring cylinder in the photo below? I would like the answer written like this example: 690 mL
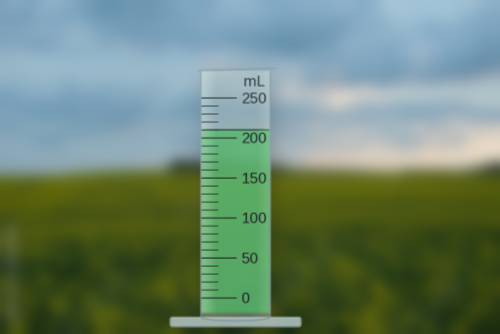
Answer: 210 mL
